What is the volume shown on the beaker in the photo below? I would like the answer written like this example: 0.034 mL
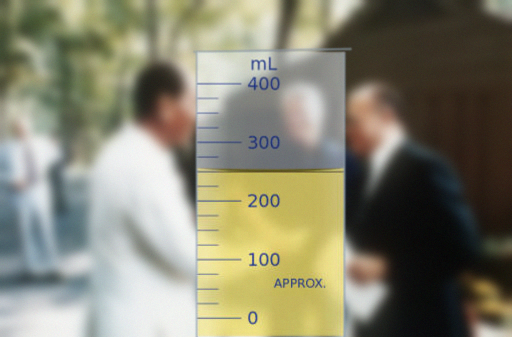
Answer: 250 mL
